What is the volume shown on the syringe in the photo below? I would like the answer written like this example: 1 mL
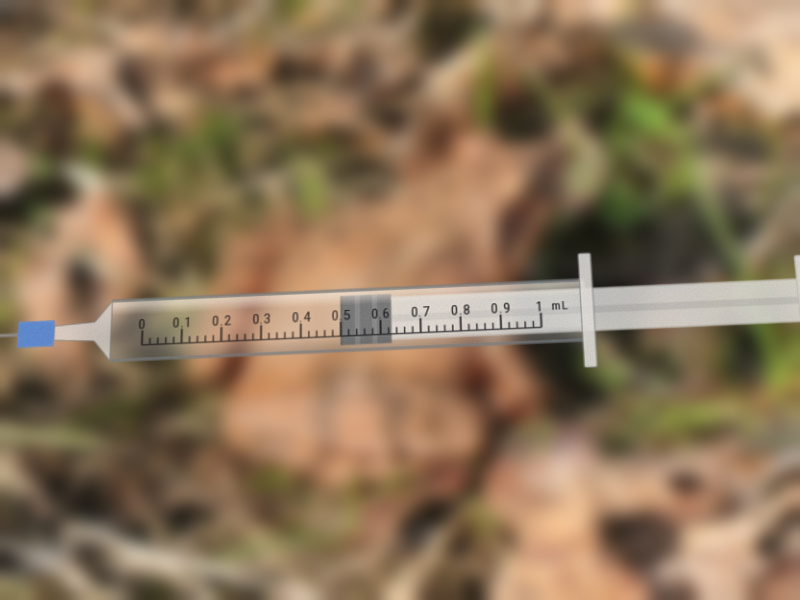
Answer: 0.5 mL
